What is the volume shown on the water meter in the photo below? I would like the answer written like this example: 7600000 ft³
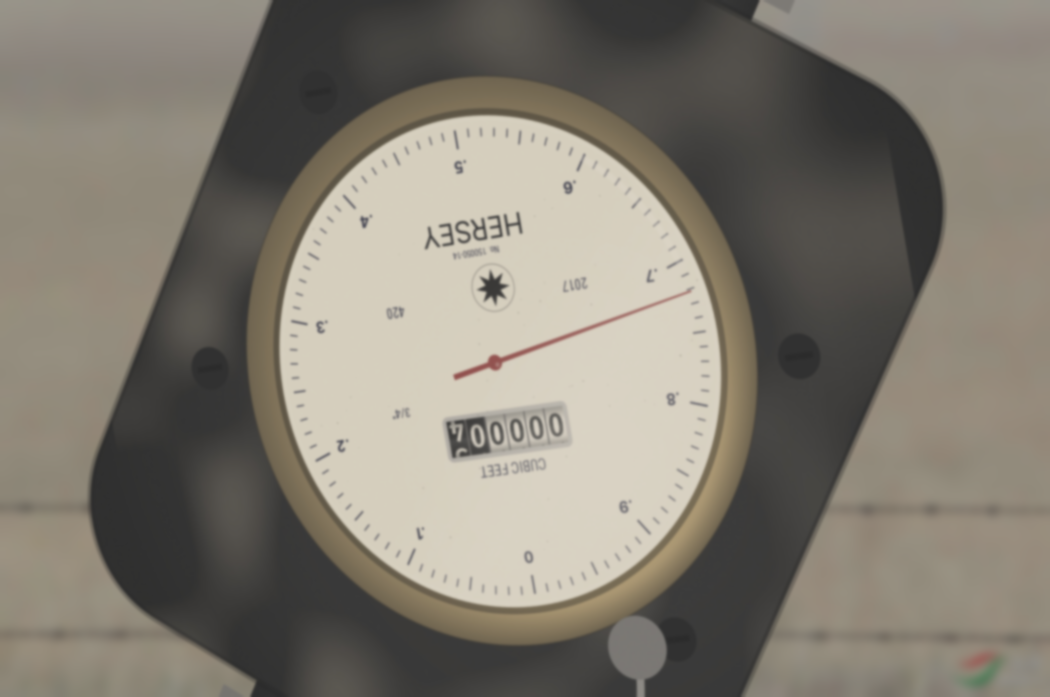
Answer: 3.72 ft³
